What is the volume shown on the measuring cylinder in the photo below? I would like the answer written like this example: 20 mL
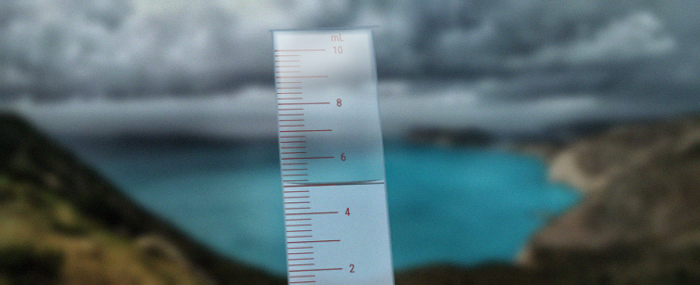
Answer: 5 mL
